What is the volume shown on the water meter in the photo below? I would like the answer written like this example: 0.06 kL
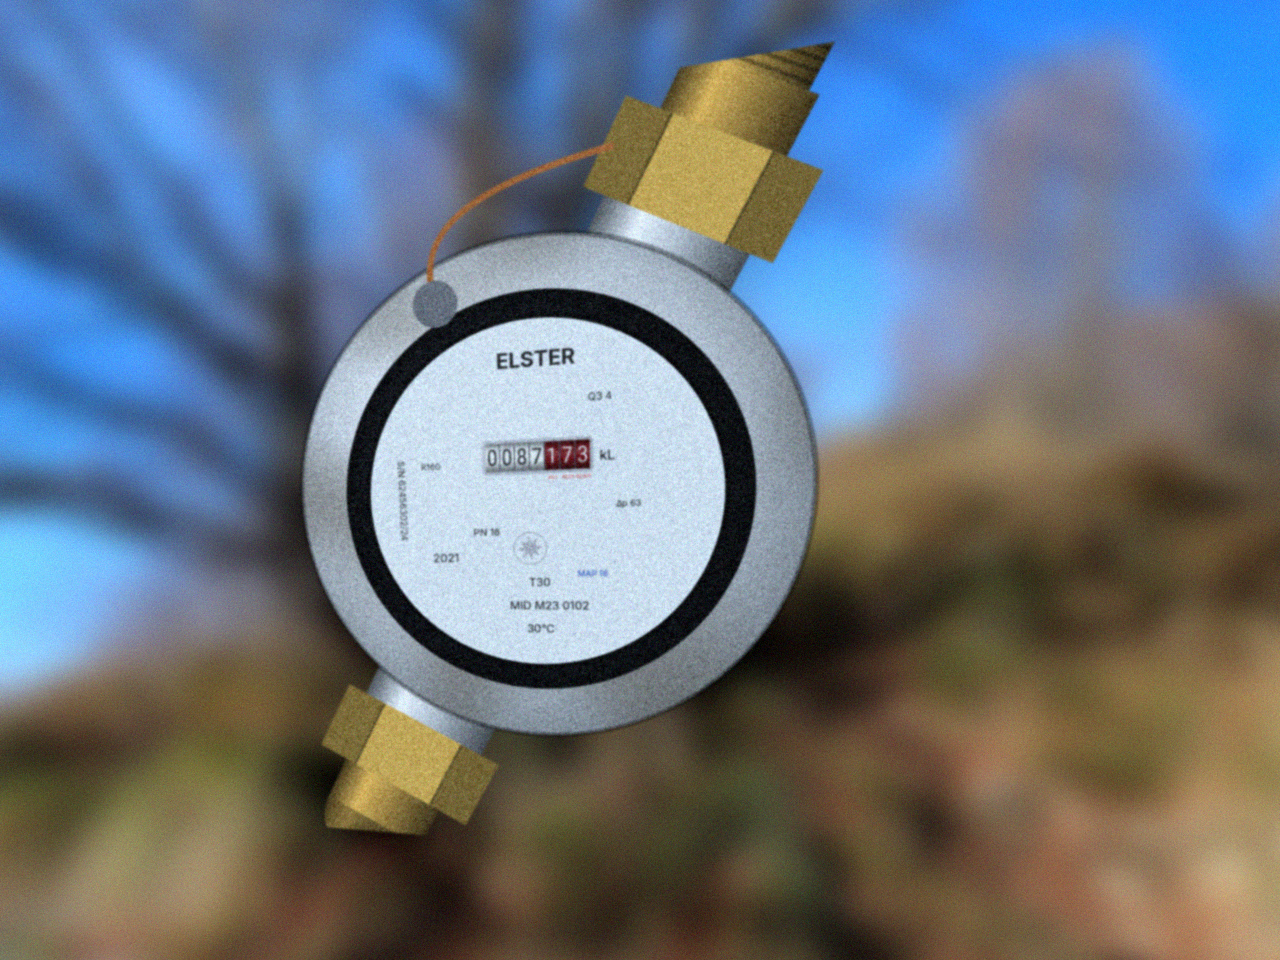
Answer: 87.173 kL
